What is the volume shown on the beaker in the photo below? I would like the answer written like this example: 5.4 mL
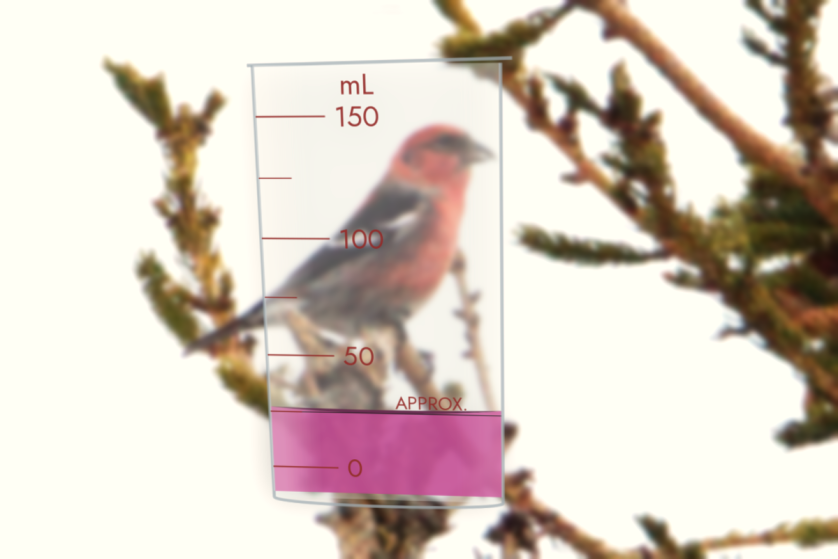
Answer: 25 mL
